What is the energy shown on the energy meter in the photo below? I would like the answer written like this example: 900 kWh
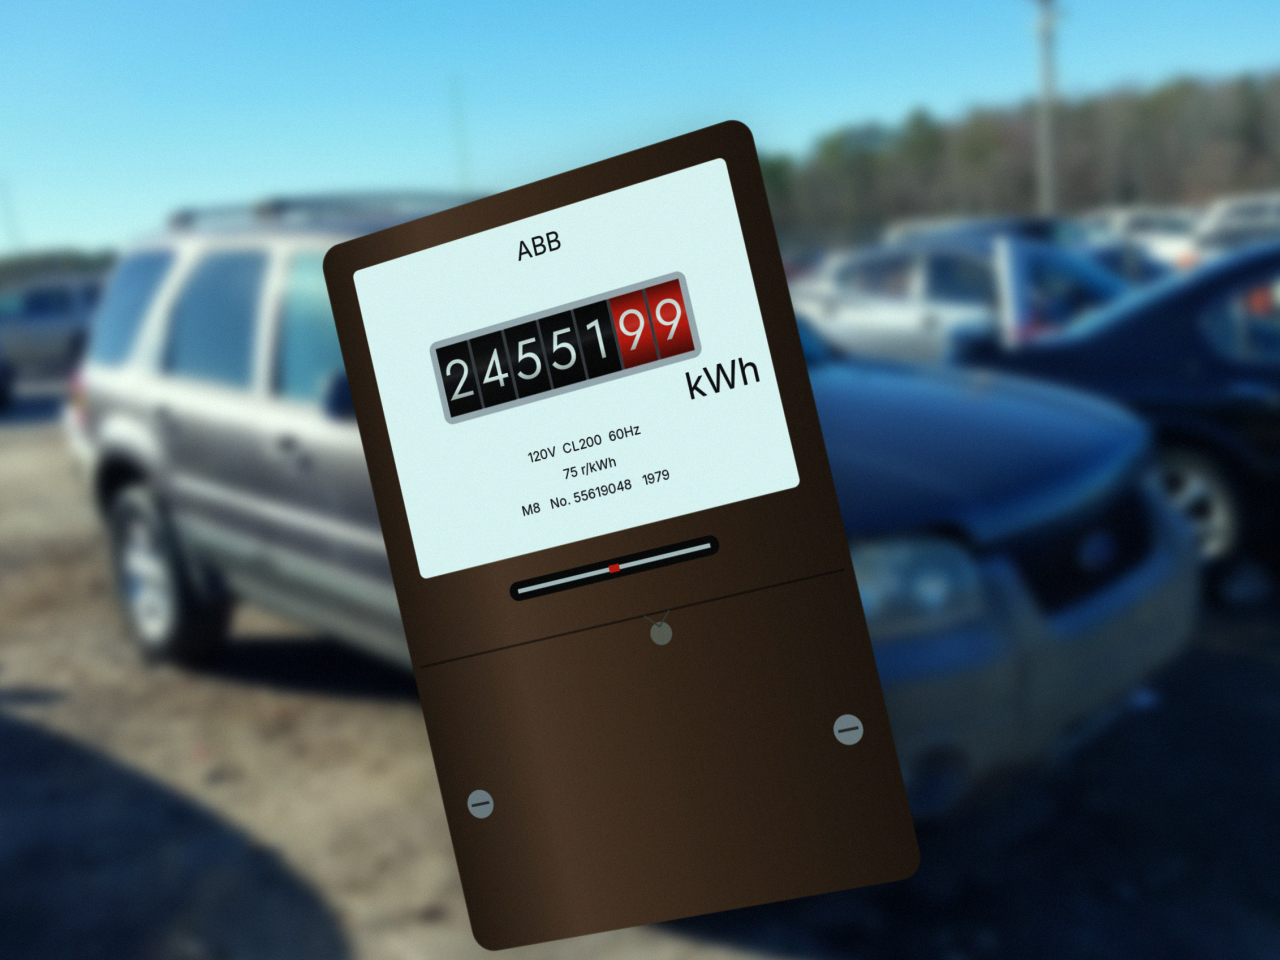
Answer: 24551.99 kWh
